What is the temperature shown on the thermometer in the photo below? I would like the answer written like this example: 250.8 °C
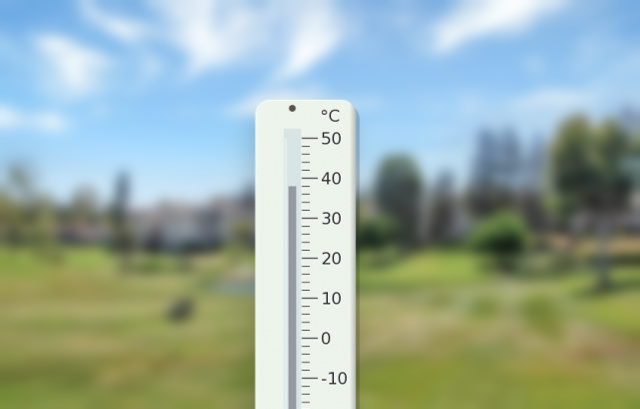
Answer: 38 °C
